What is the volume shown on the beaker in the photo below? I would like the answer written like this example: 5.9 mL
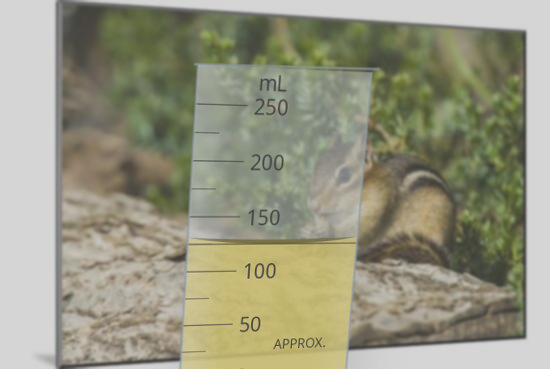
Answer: 125 mL
